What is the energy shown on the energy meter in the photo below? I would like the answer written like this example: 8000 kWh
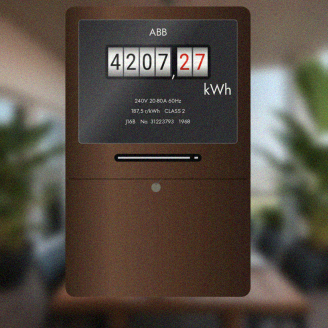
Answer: 4207.27 kWh
